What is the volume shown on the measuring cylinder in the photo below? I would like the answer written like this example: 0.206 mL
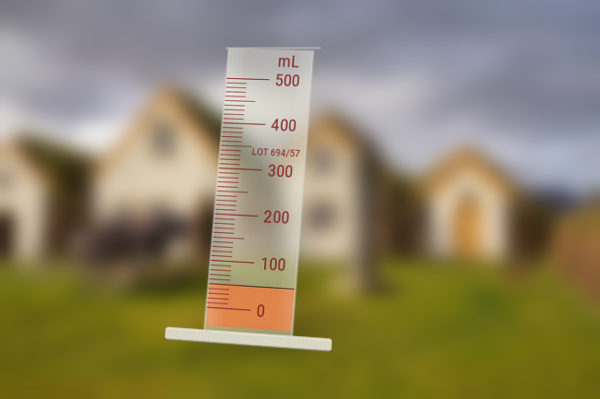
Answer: 50 mL
